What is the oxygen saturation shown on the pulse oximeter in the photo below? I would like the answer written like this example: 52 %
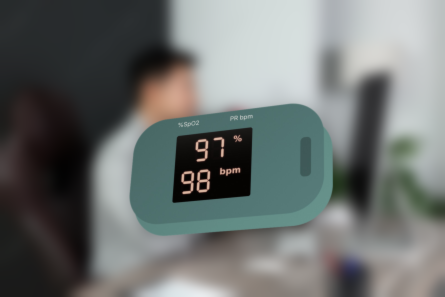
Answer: 97 %
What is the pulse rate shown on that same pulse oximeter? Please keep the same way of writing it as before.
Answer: 98 bpm
